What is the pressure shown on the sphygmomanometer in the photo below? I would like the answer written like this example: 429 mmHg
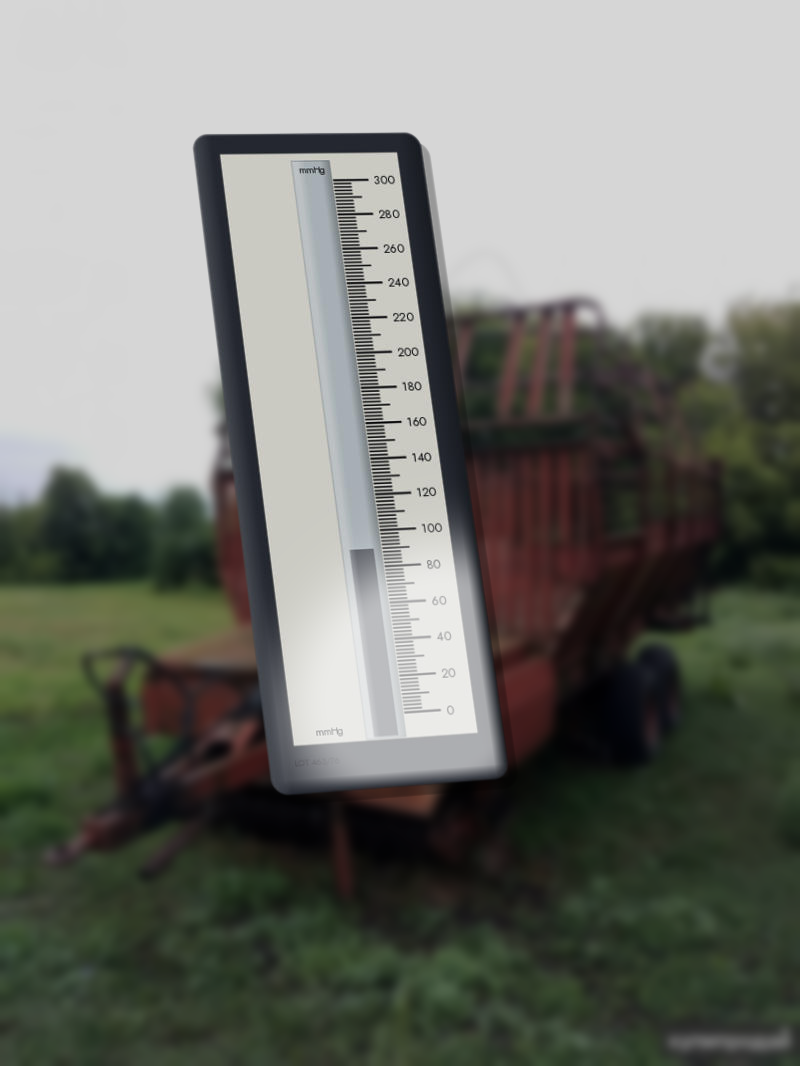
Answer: 90 mmHg
